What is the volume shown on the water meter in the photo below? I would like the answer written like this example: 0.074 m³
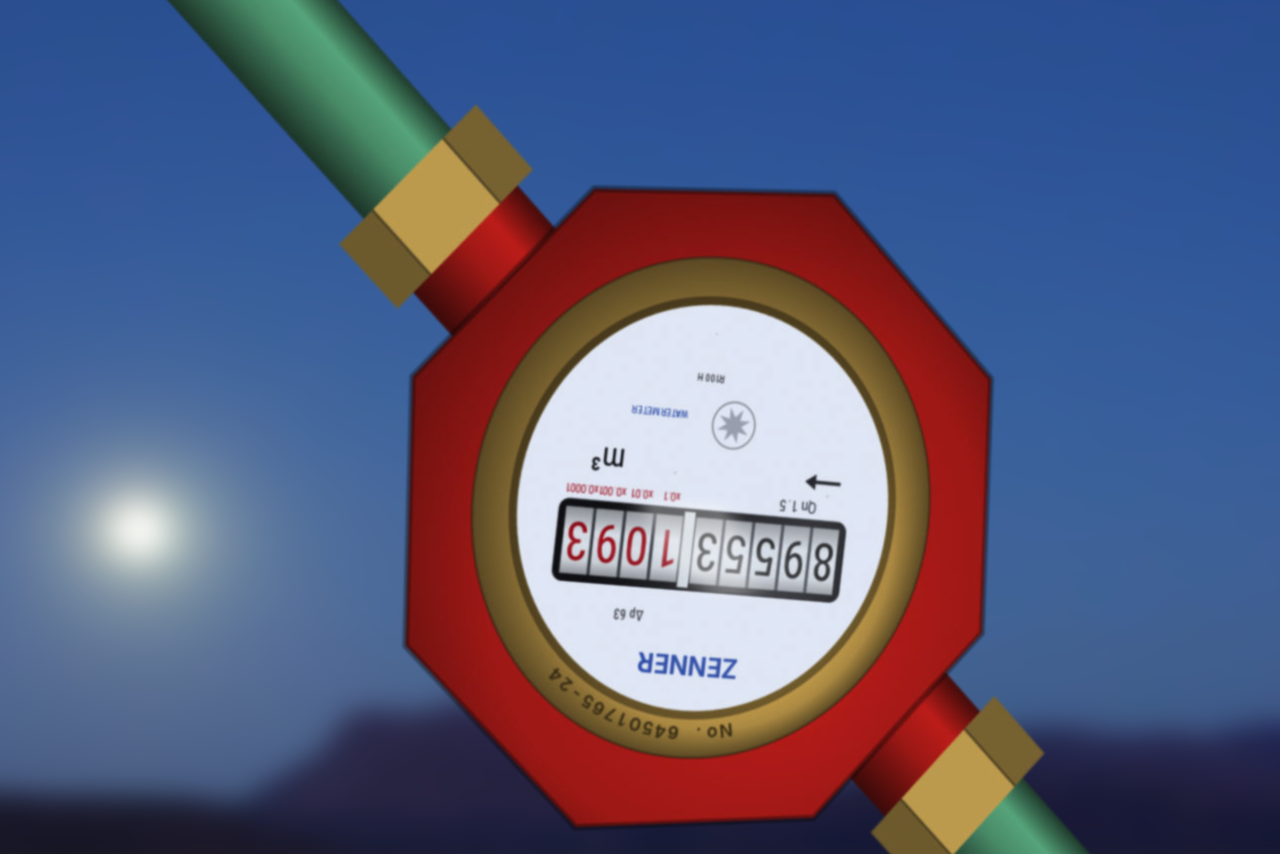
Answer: 89553.1093 m³
